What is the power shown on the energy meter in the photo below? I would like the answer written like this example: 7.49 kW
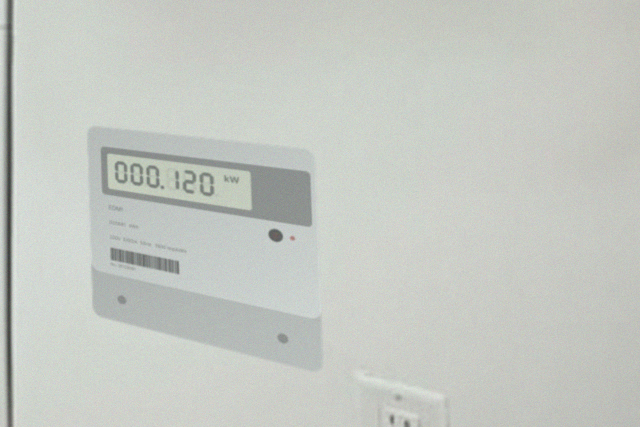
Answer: 0.120 kW
